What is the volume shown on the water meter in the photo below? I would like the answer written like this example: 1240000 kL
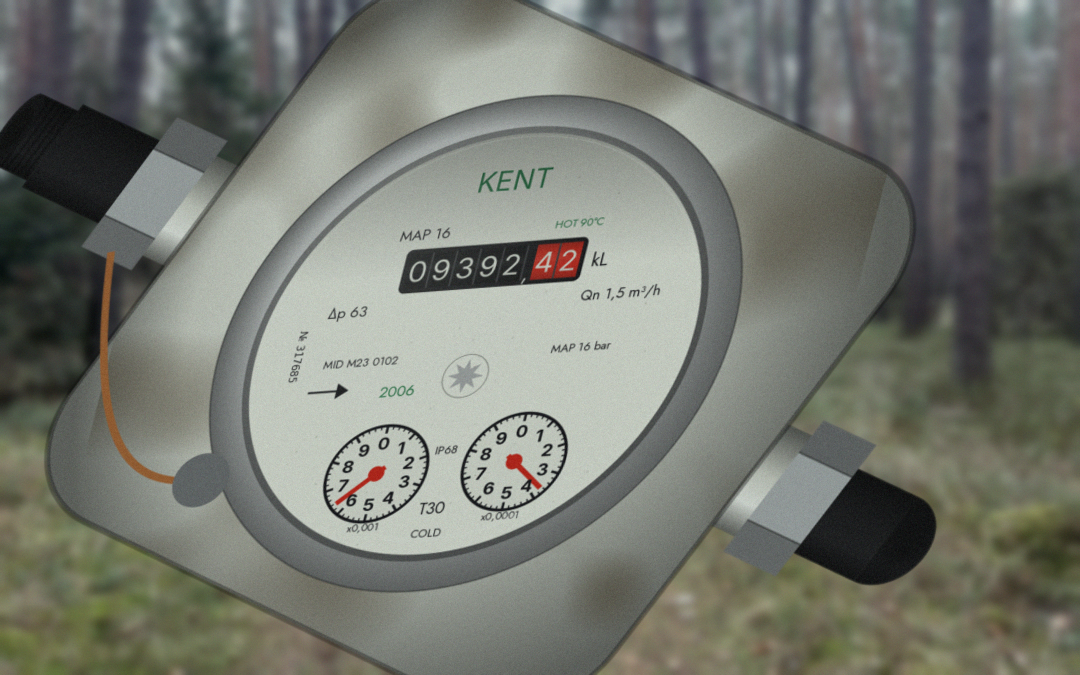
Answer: 9392.4263 kL
